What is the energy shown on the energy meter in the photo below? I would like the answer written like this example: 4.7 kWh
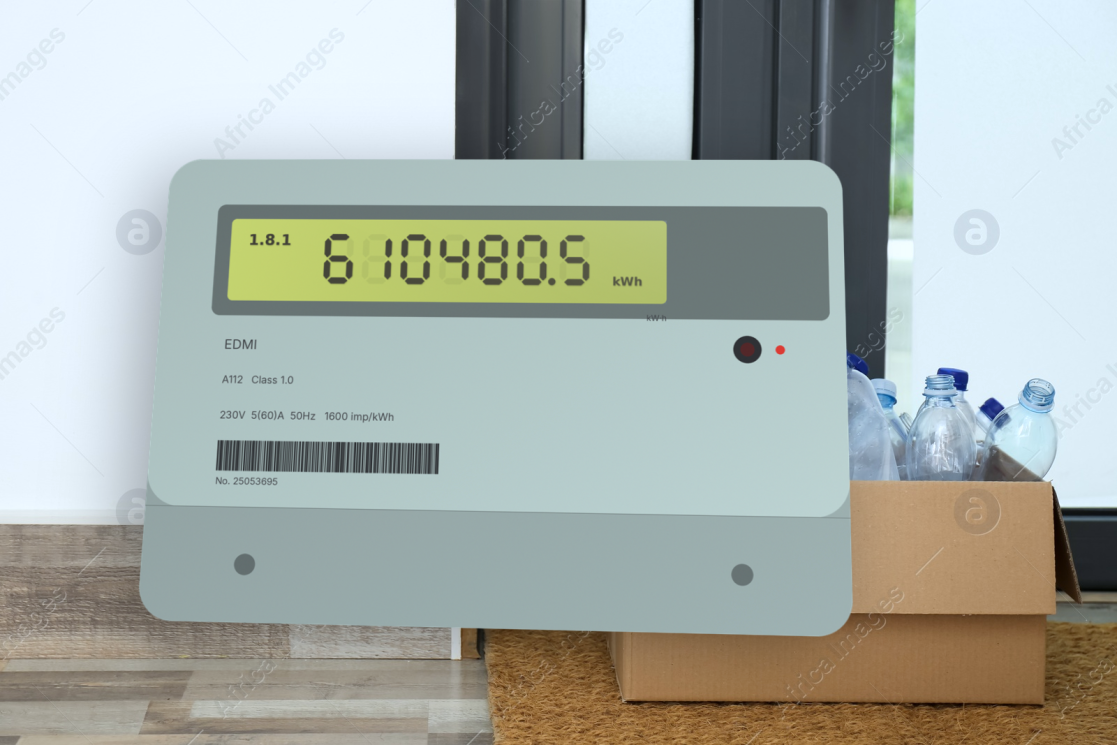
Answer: 610480.5 kWh
